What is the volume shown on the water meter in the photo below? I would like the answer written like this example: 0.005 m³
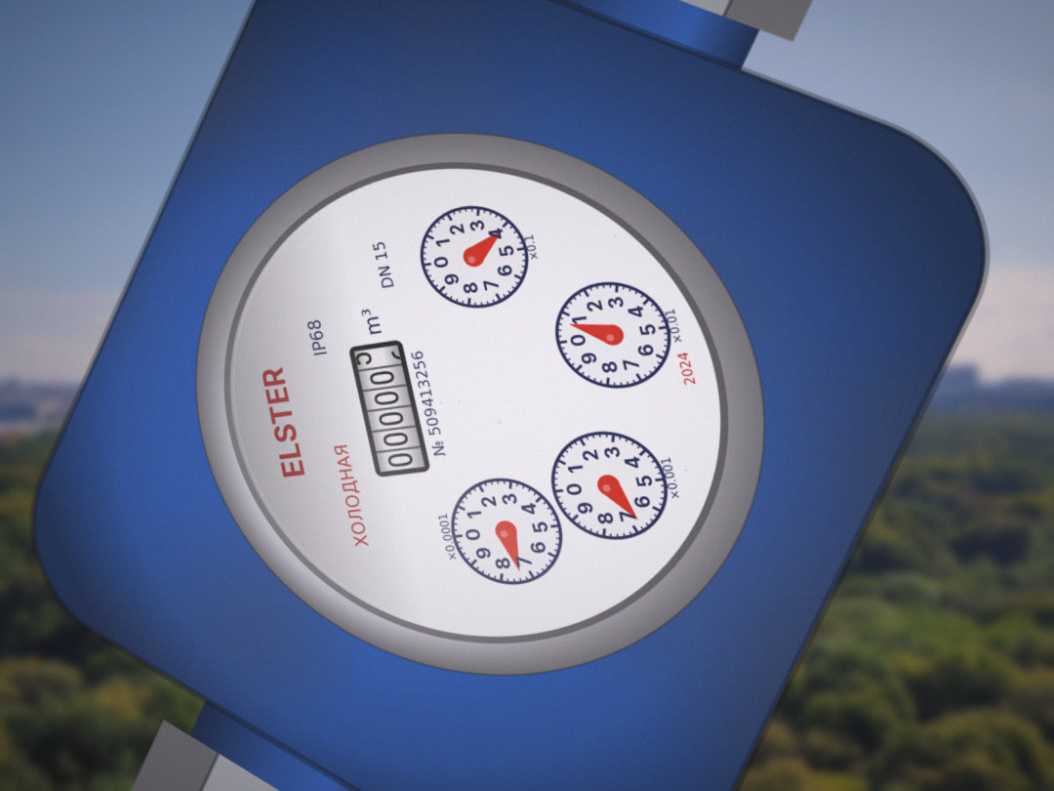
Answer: 5.4067 m³
